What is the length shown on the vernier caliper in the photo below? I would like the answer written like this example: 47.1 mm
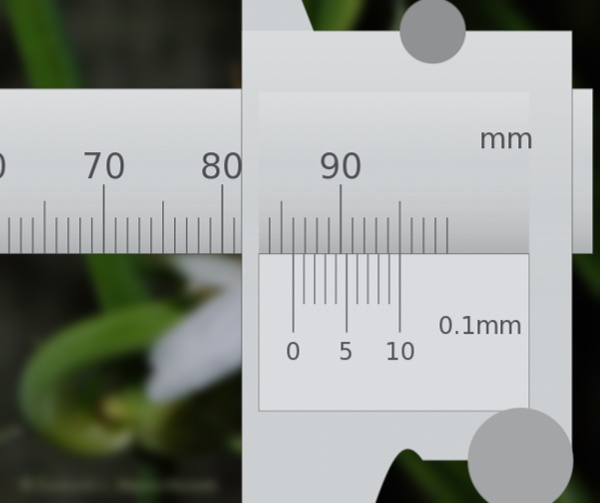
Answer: 86.0 mm
